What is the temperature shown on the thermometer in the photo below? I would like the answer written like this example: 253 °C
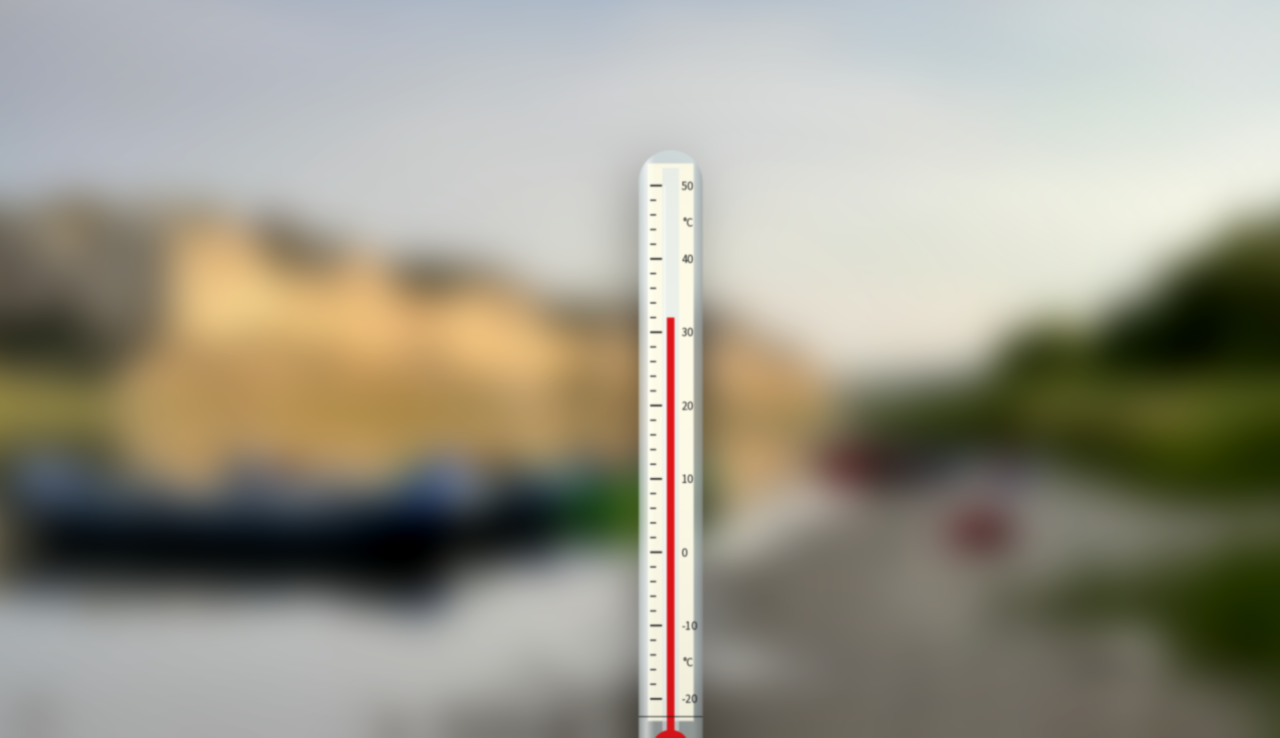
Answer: 32 °C
